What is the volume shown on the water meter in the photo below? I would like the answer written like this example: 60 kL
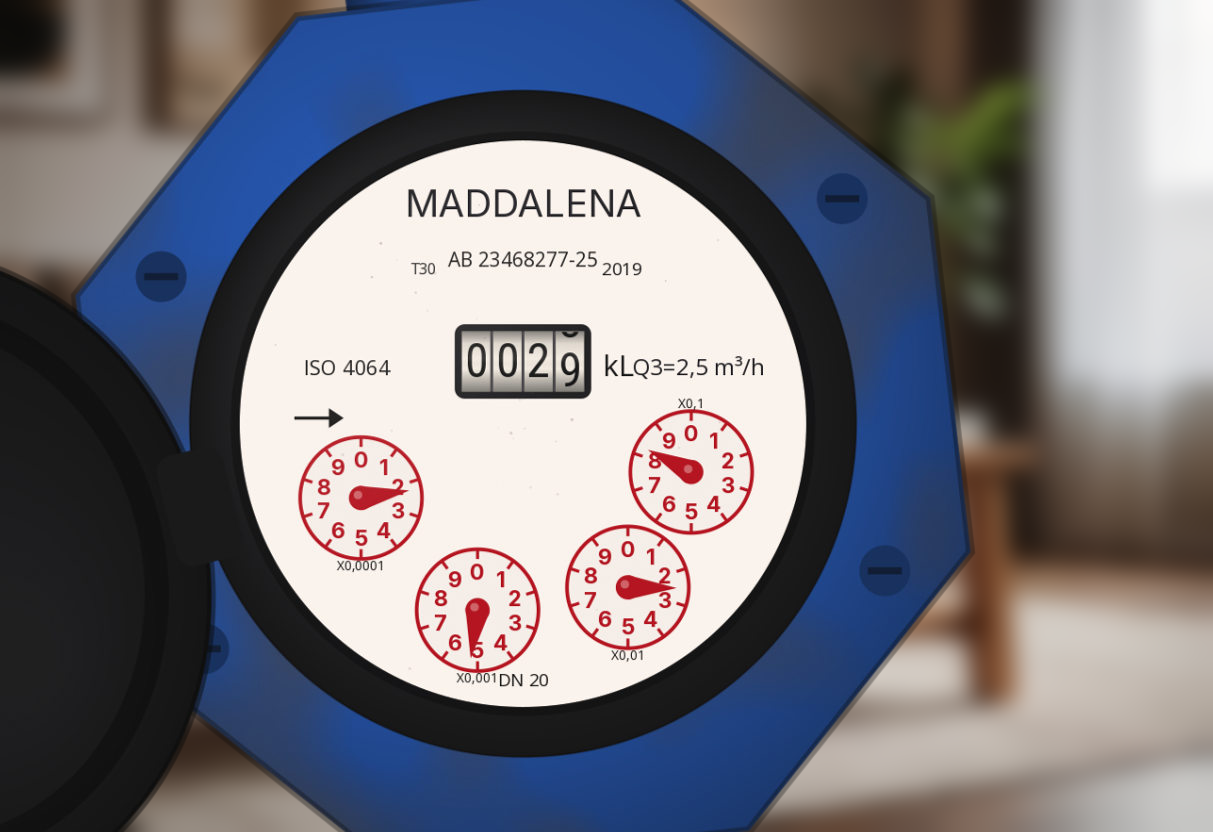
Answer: 28.8252 kL
